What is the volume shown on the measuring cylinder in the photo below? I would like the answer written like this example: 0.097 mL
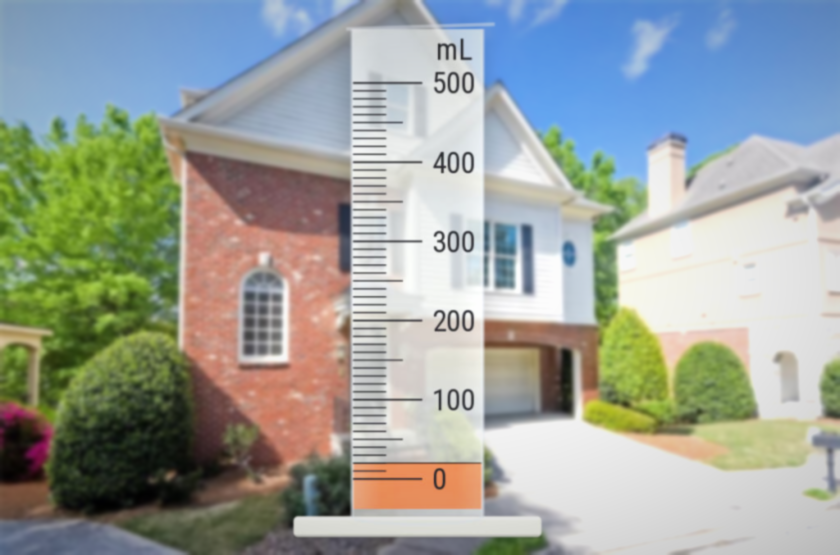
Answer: 20 mL
